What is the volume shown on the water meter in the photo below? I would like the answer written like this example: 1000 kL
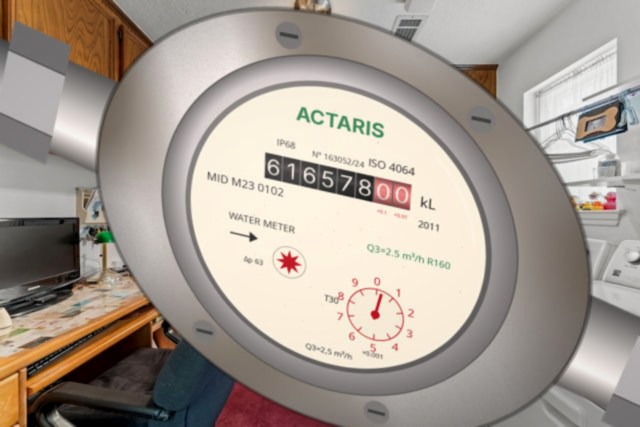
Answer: 616578.000 kL
